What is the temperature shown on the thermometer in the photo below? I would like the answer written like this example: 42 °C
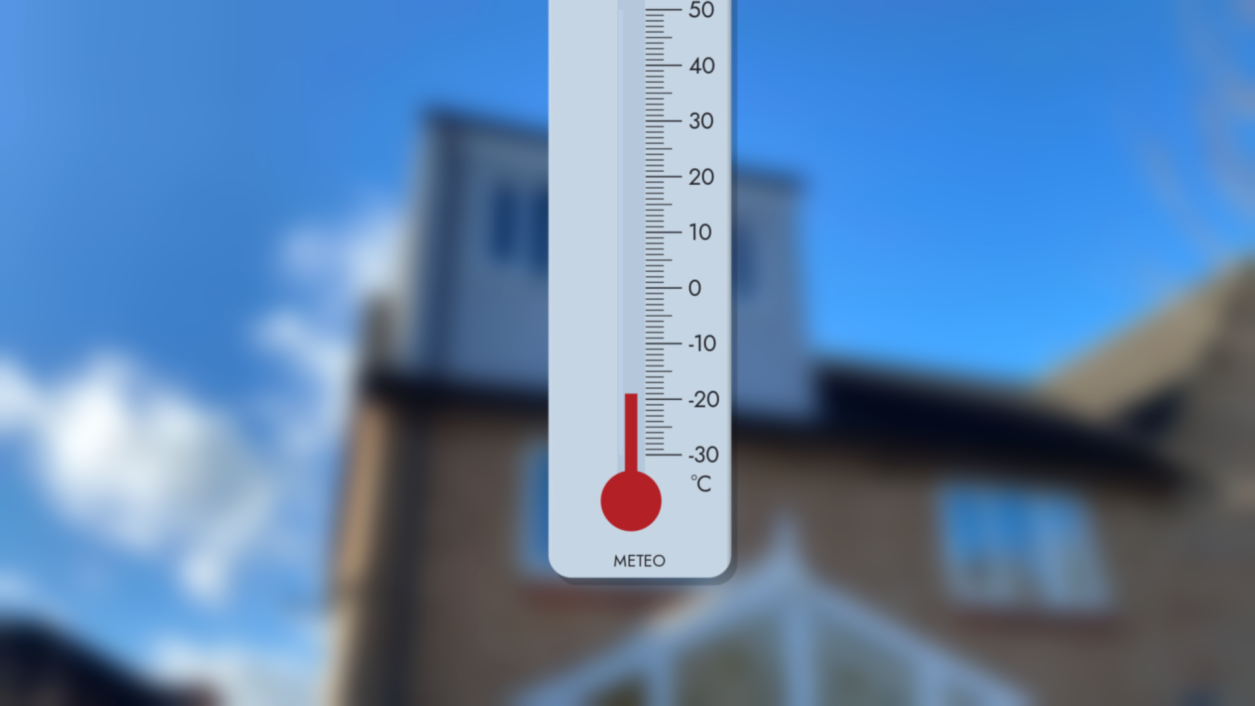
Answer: -19 °C
